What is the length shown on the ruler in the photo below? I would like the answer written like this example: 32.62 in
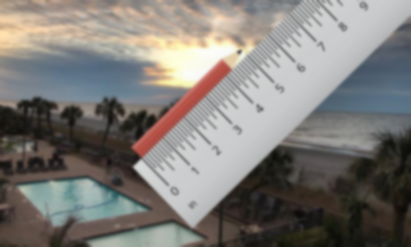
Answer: 5 in
